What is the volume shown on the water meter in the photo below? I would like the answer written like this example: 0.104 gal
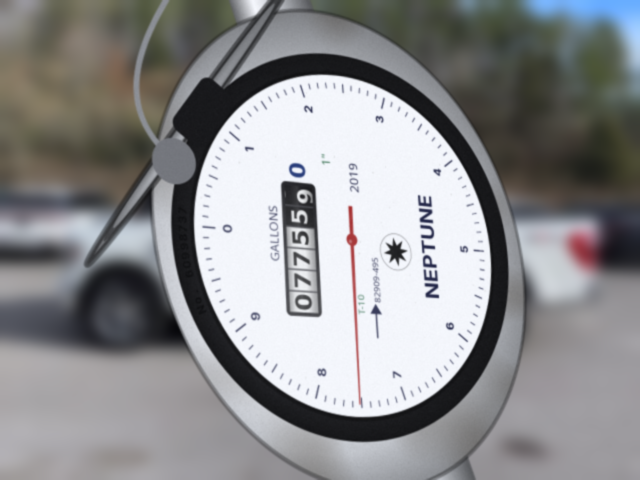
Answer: 775587.5 gal
